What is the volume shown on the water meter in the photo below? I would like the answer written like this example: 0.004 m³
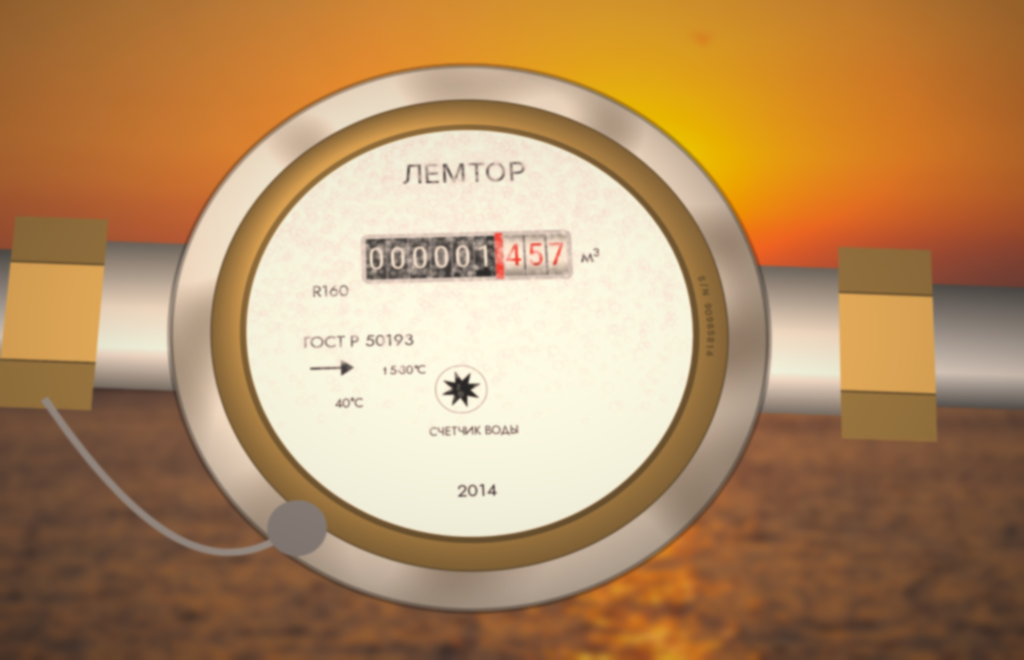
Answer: 1.457 m³
